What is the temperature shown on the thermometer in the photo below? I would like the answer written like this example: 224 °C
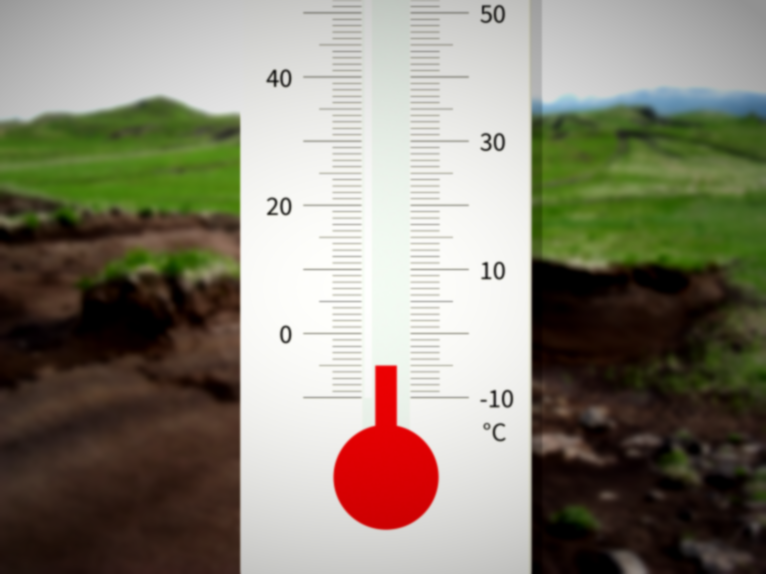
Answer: -5 °C
